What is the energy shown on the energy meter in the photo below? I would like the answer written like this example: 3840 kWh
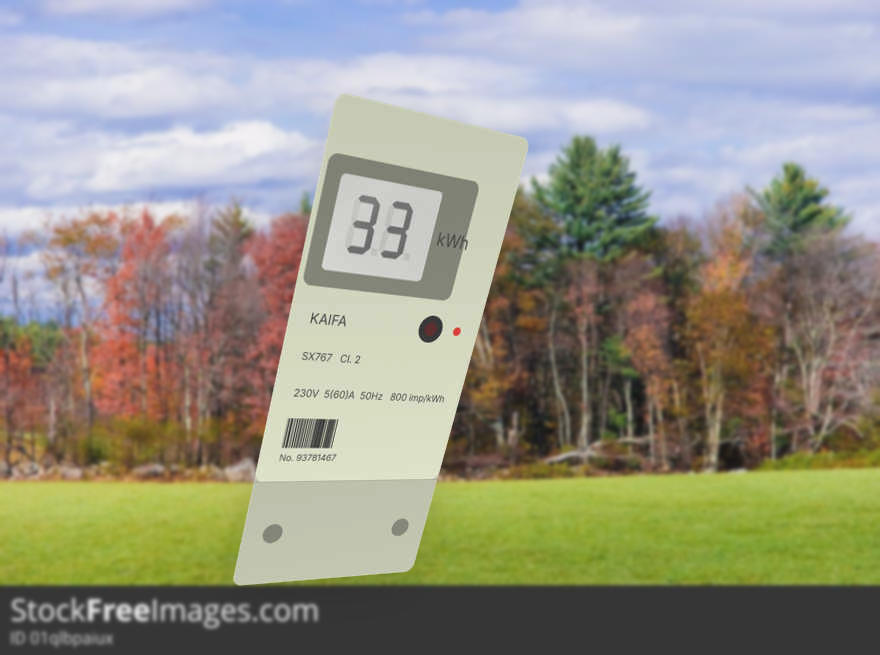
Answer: 33 kWh
